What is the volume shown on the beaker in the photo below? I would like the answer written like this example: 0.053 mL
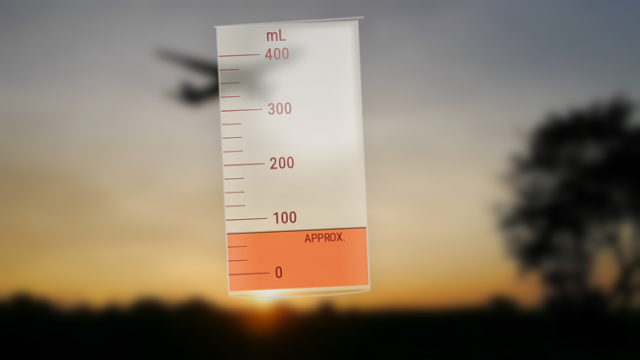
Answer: 75 mL
